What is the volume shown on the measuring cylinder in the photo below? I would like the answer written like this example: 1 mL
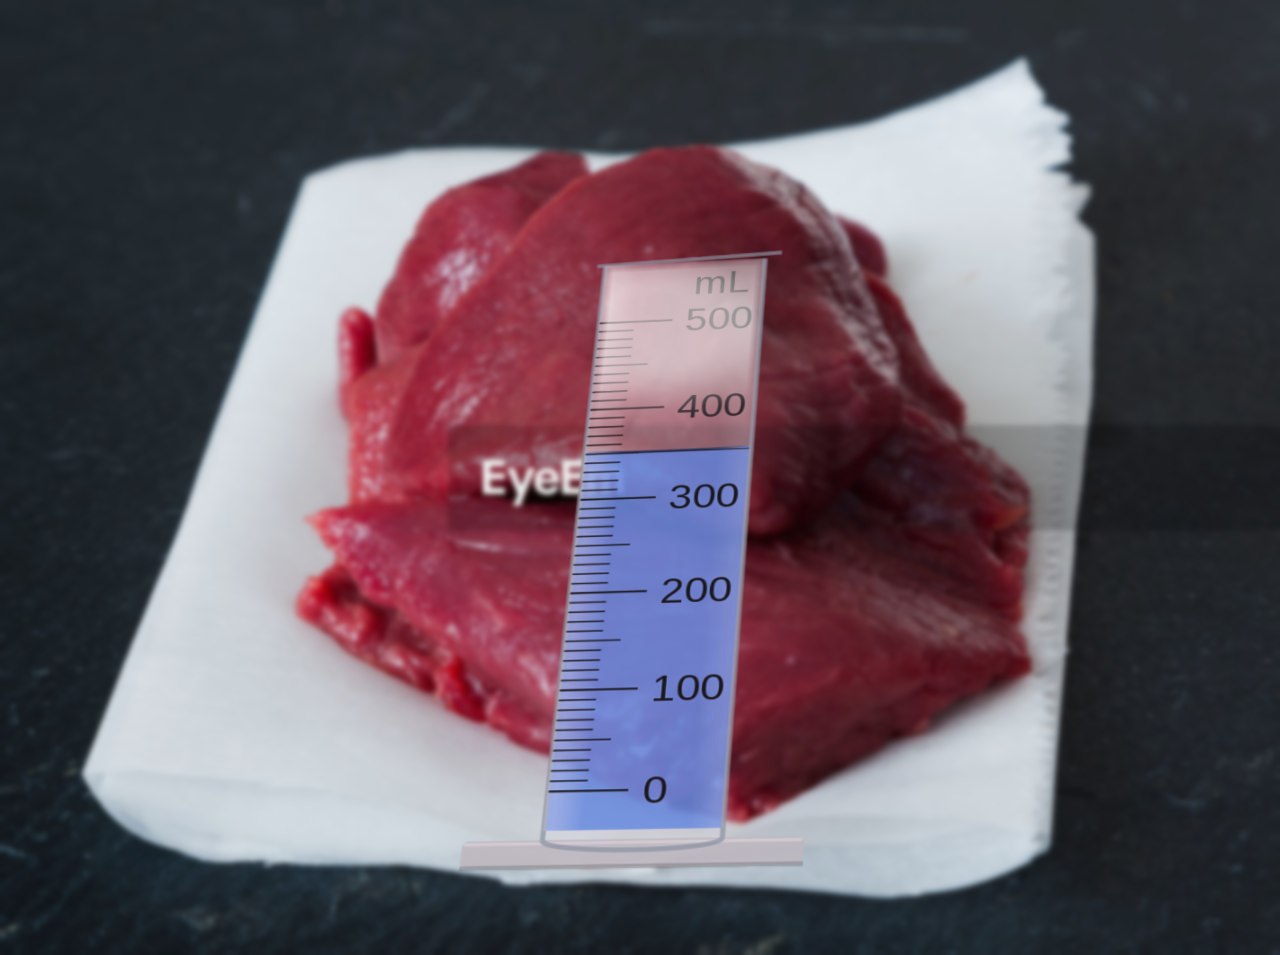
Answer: 350 mL
